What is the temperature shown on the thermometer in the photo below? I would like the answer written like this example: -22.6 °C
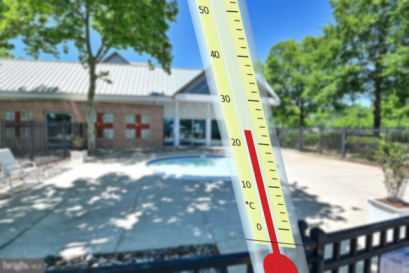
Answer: 23 °C
